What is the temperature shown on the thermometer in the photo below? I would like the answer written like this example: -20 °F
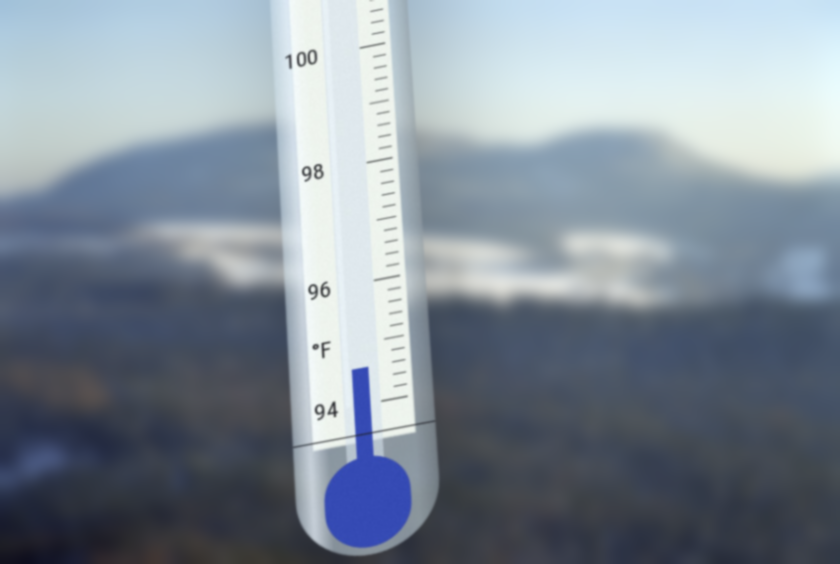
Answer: 94.6 °F
